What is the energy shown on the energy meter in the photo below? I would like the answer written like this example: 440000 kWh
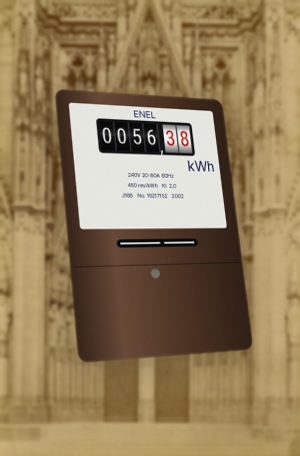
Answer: 56.38 kWh
